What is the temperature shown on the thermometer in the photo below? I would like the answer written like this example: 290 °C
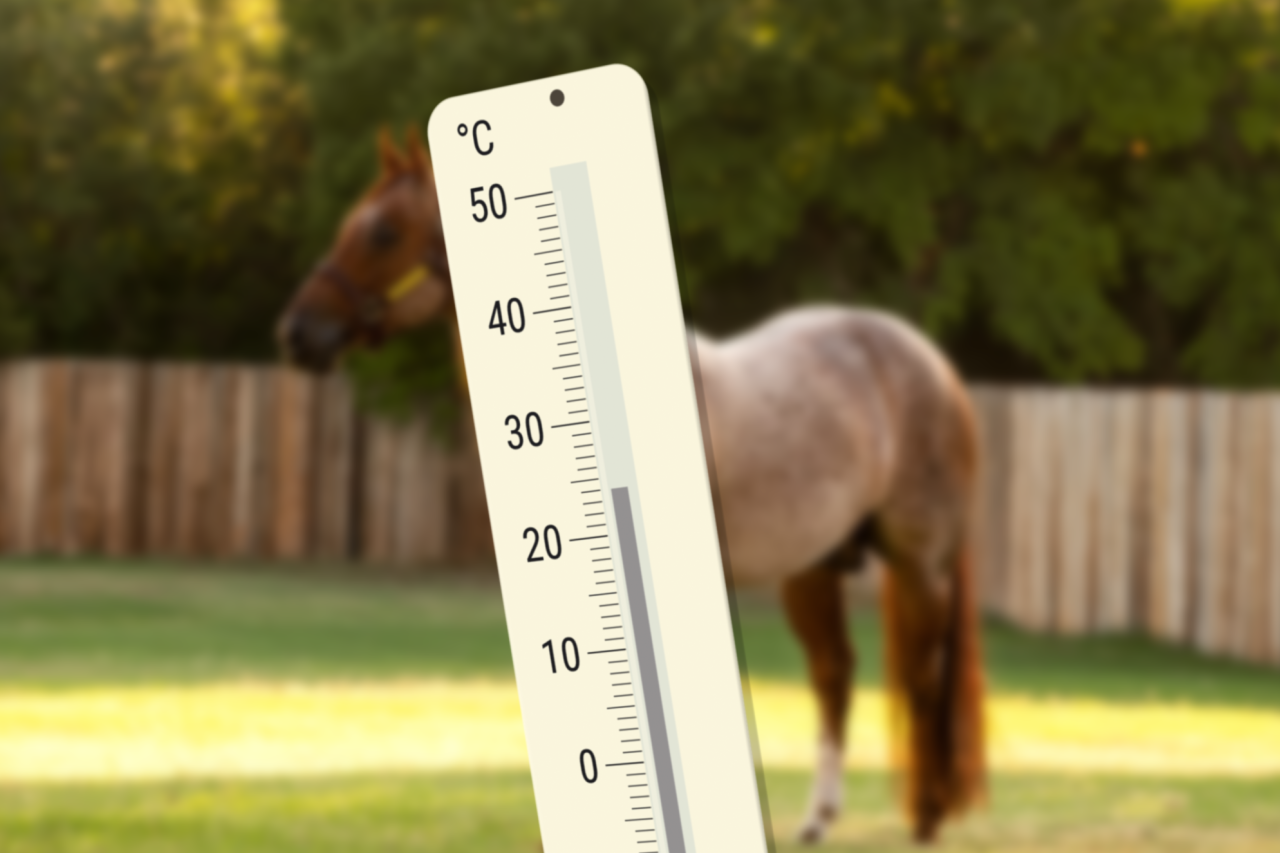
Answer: 24 °C
